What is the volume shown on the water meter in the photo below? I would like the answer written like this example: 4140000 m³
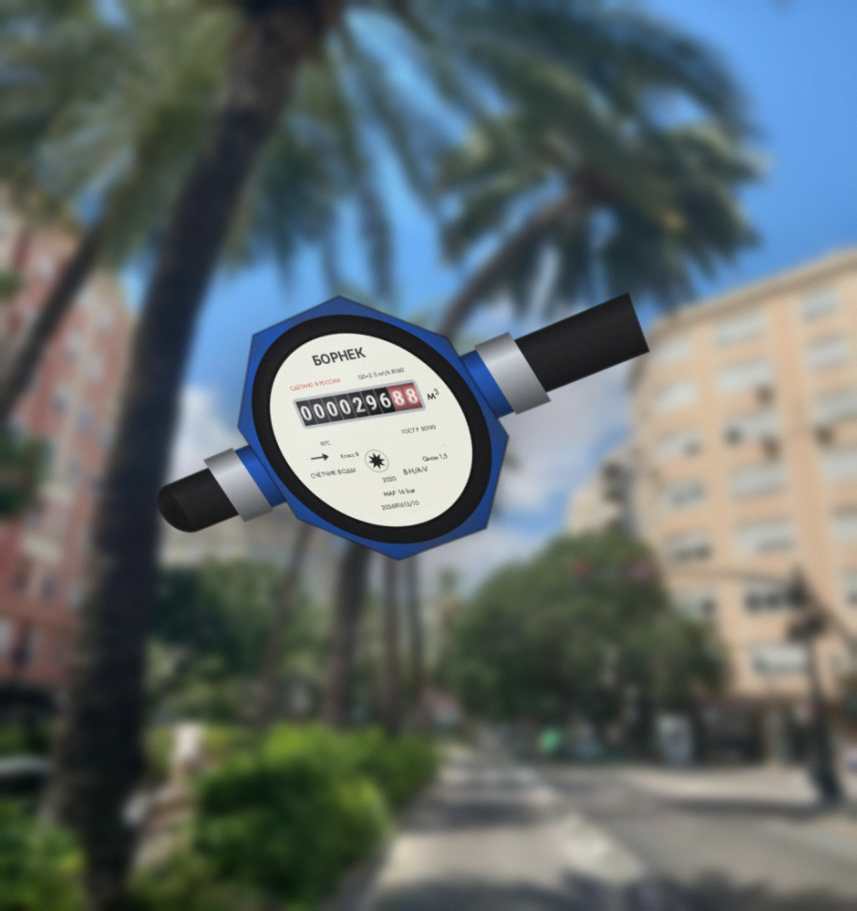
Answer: 296.88 m³
